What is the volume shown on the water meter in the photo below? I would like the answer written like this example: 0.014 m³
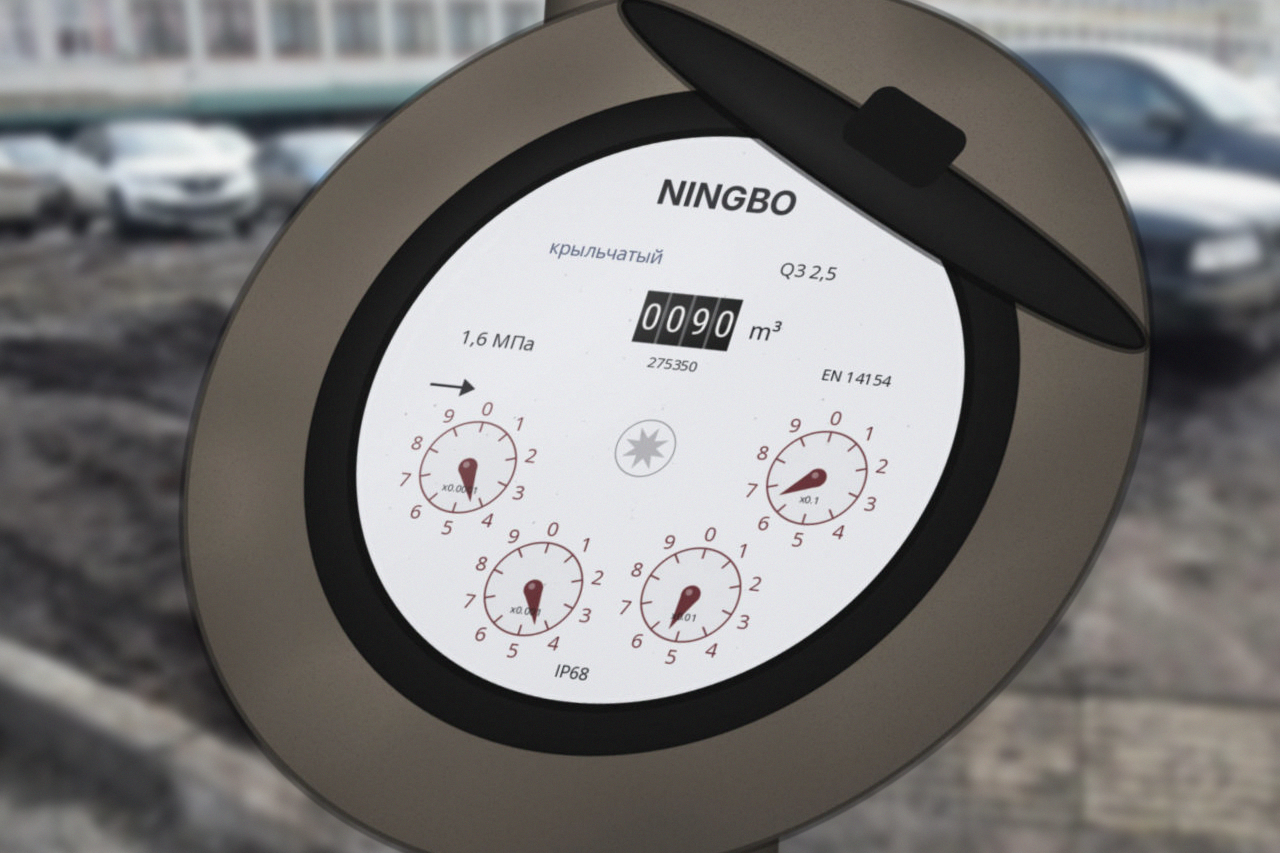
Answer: 90.6544 m³
